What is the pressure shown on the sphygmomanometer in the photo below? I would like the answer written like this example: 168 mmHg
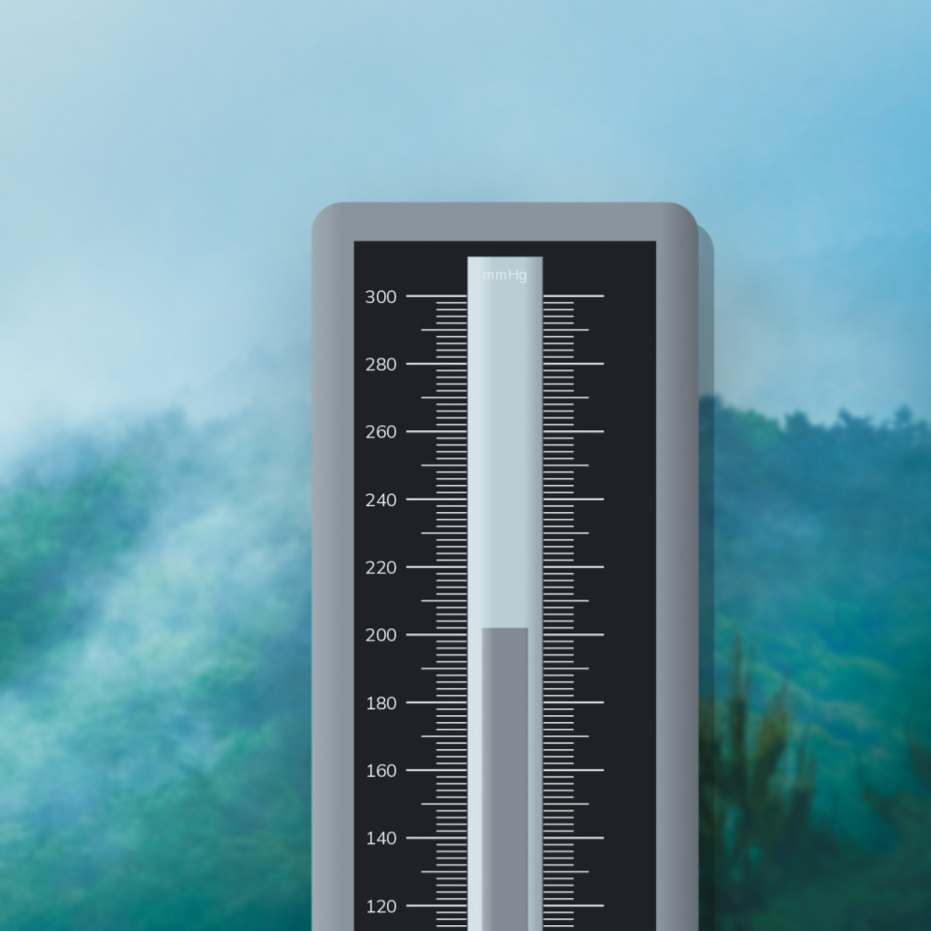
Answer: 202 mmHg
